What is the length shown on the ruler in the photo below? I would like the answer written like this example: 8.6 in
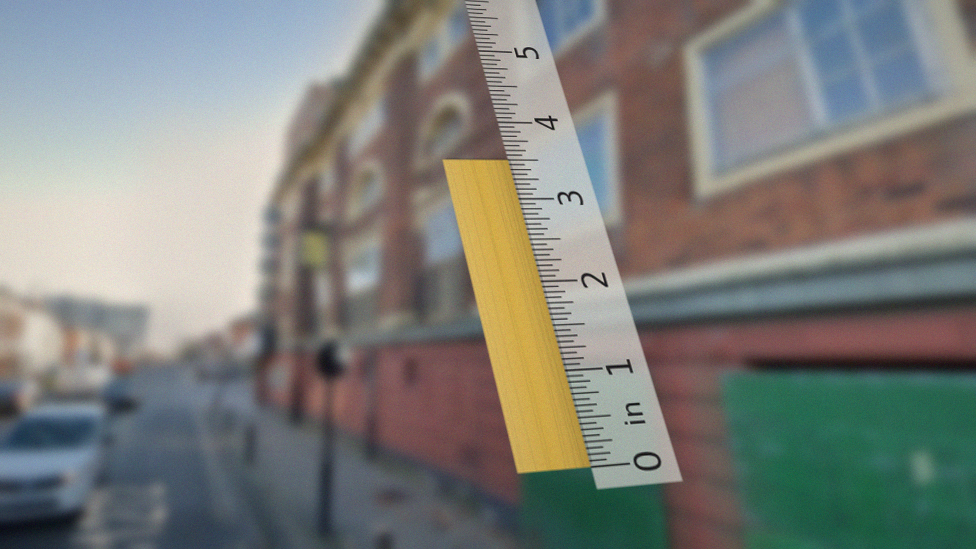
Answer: 3.5 in
